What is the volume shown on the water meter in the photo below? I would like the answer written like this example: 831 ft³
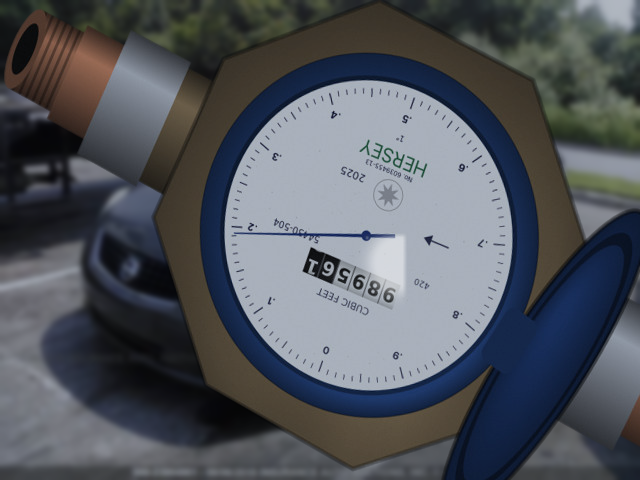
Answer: 989561.19 ft³
